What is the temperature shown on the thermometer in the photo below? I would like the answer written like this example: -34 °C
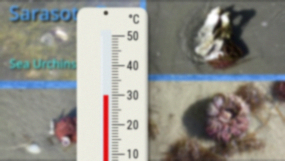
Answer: 30 °C
